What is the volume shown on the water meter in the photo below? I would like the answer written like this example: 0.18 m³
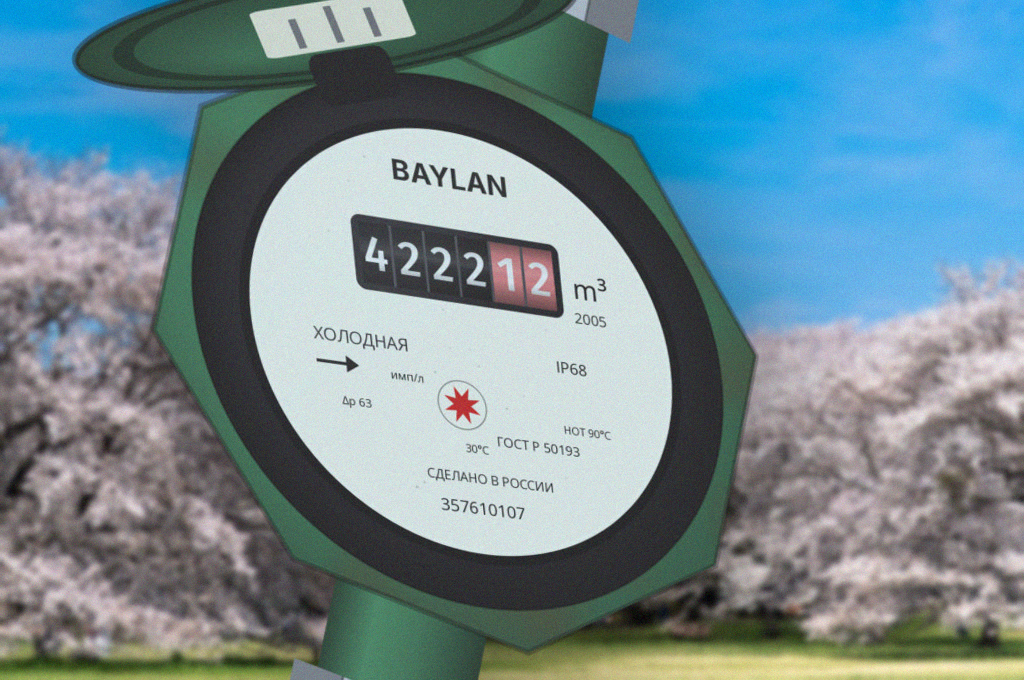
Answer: 4222.12 m³
